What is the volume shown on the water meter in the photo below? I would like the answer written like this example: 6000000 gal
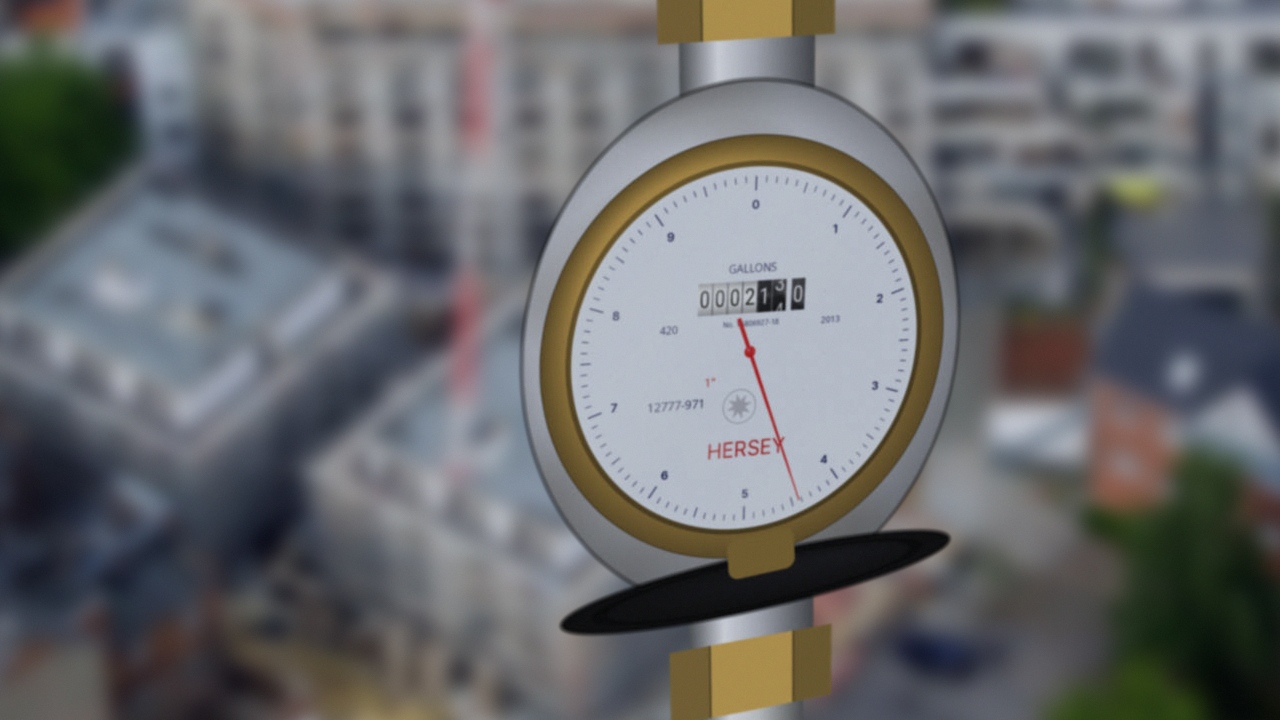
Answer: 2134.4 gal
